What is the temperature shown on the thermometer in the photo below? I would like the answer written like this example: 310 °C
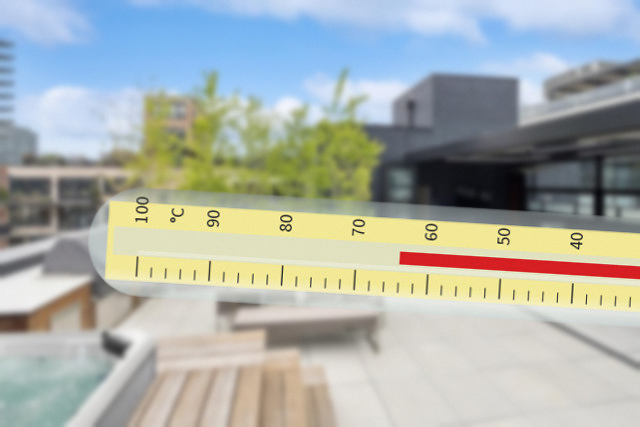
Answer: 64 °C
